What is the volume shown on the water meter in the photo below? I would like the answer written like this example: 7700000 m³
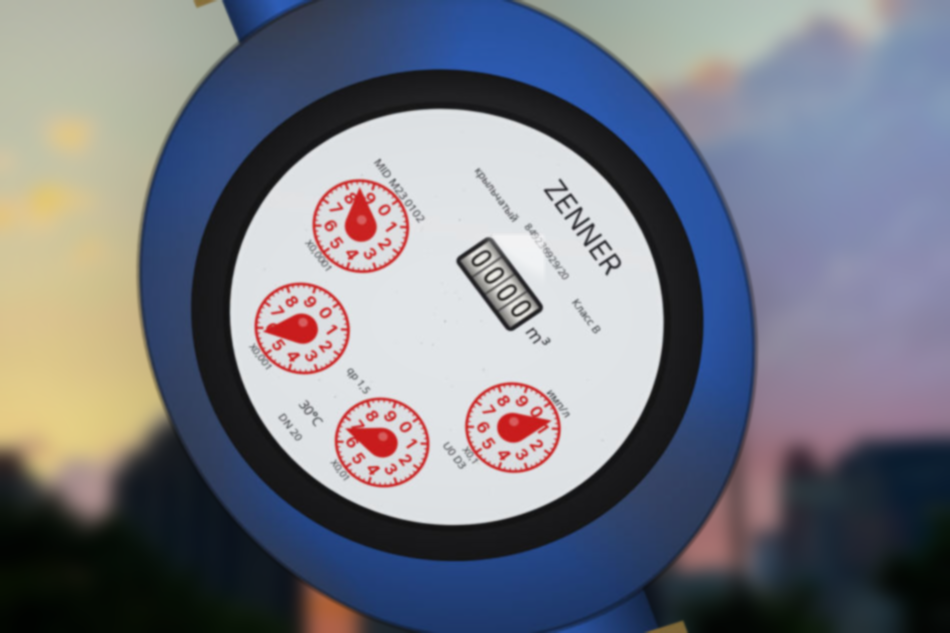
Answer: 0.0658 m³
